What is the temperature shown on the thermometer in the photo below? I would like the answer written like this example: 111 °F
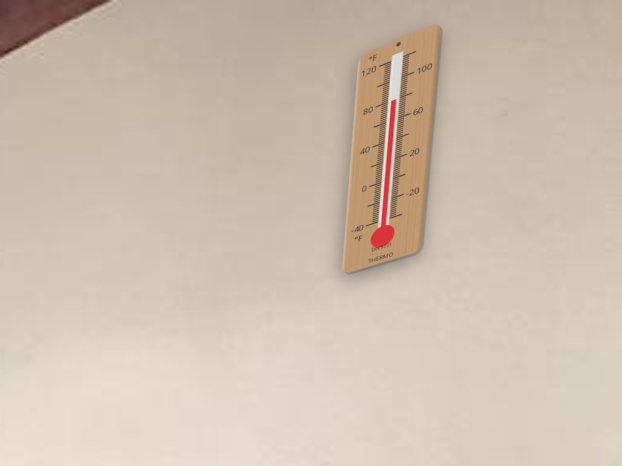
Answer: 80 °F
